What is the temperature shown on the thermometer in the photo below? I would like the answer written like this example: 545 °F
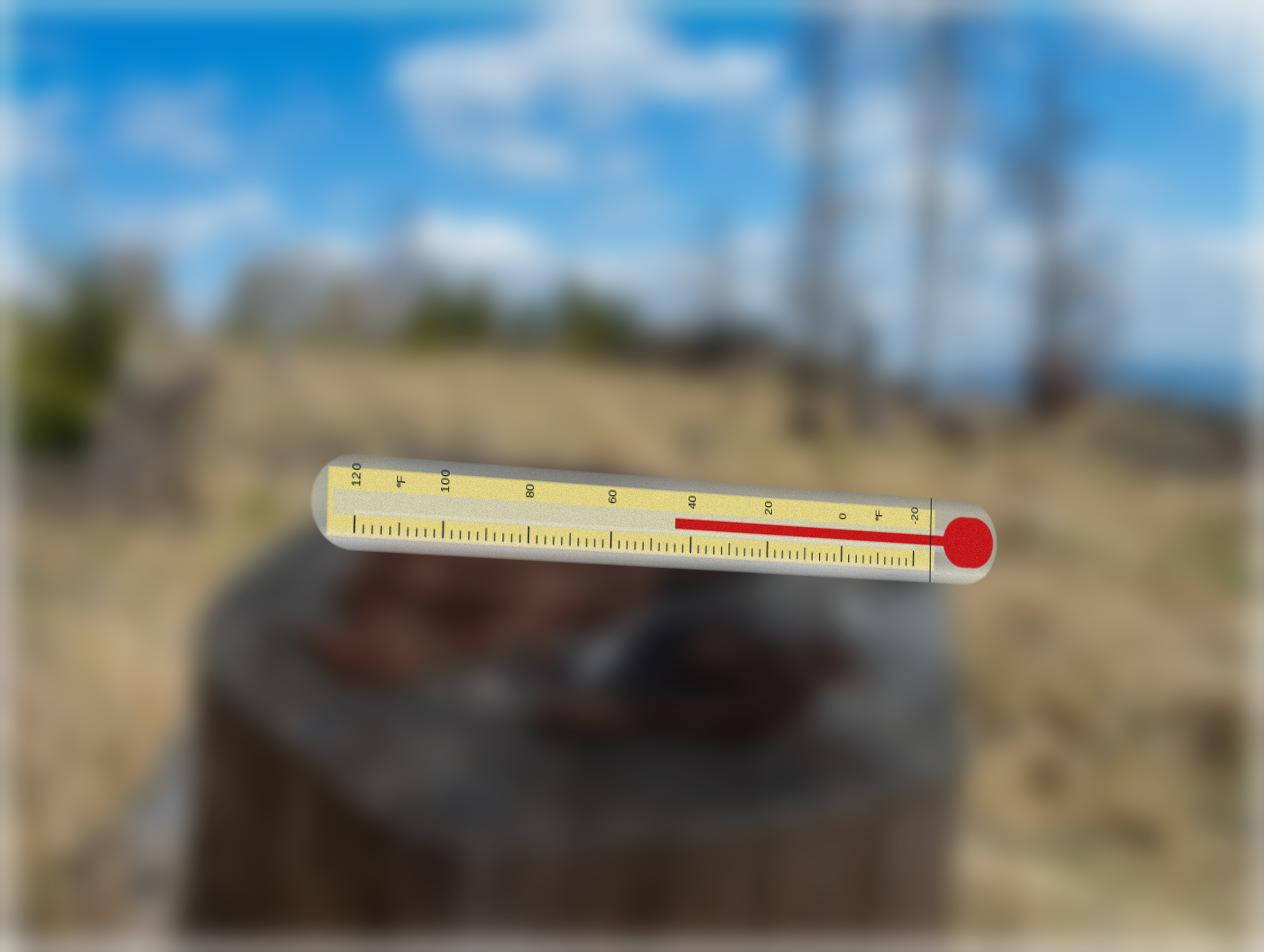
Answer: 44 °F
